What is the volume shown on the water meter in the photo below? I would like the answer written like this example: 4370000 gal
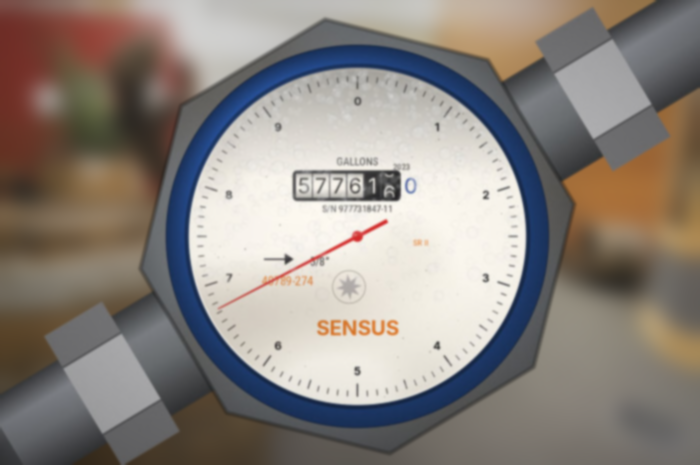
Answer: 5776156.7 gal
